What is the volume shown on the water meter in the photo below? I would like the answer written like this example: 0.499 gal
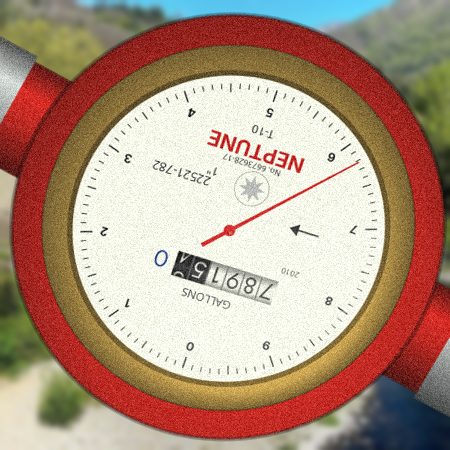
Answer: 7891536.2 gal
